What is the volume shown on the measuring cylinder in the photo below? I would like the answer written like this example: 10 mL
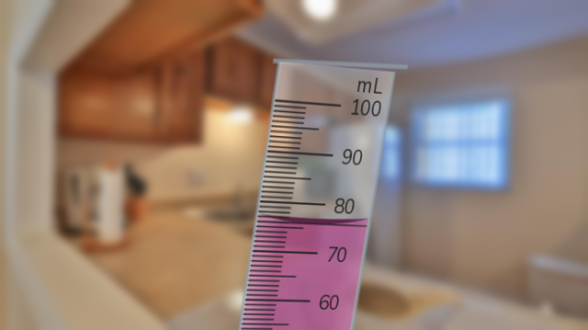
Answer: 76 mL
